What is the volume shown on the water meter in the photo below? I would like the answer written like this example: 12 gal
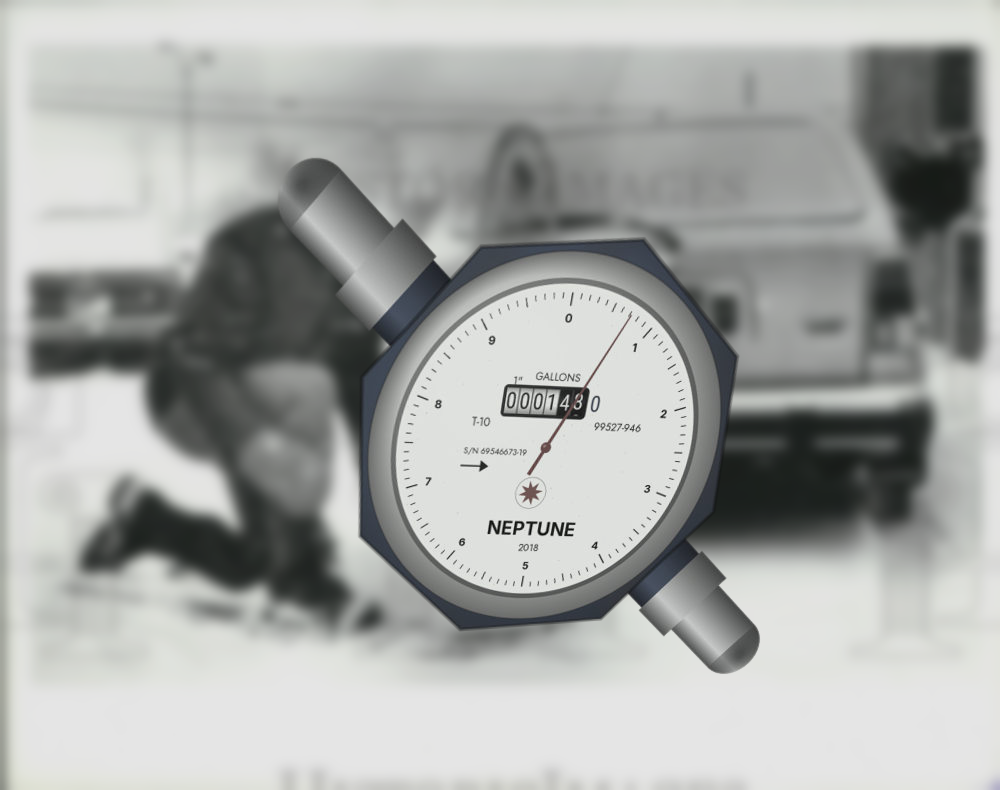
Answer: 1480.7 gal
